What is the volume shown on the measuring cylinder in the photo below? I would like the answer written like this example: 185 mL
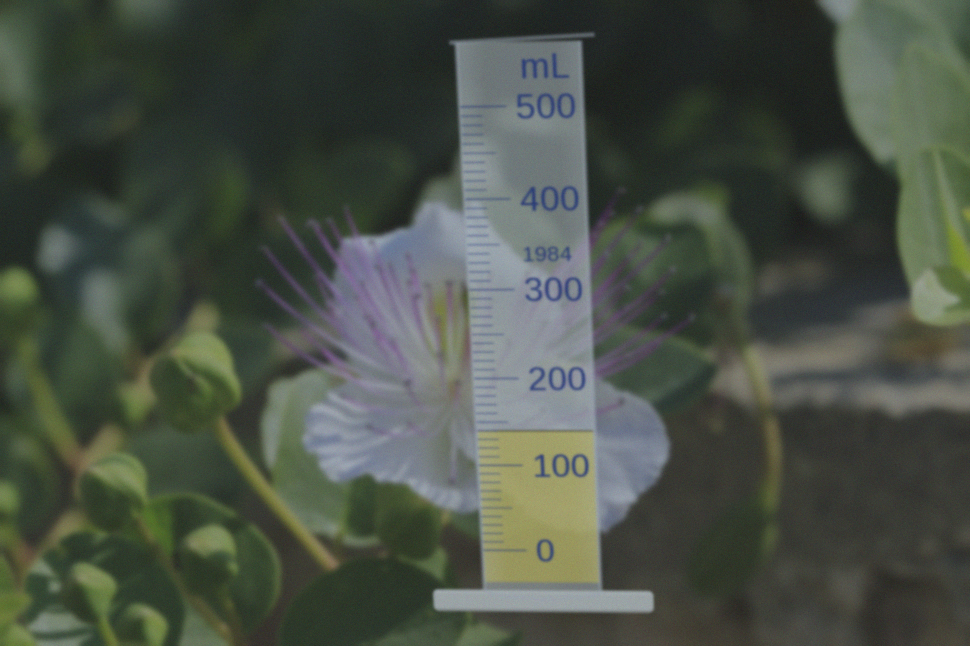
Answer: 140 mL
